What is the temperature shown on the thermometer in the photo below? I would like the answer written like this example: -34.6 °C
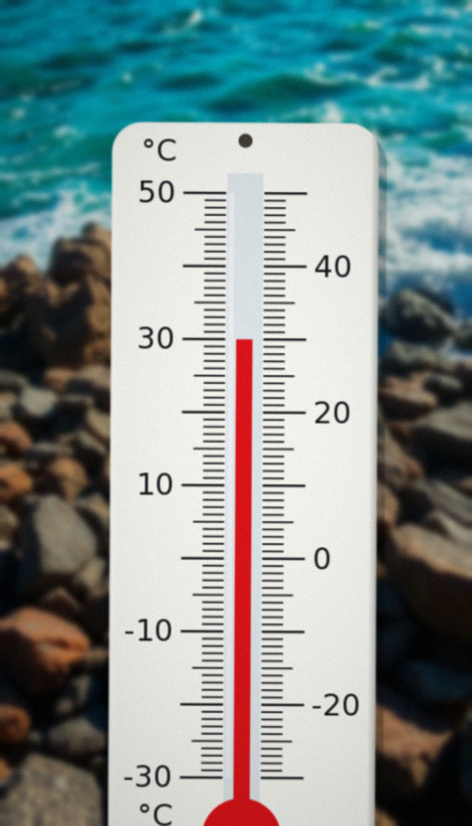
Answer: 30 °C
